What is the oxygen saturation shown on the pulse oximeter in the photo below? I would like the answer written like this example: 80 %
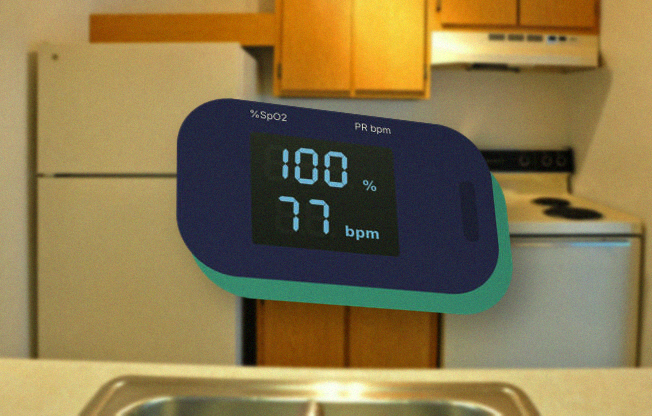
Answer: 100 %
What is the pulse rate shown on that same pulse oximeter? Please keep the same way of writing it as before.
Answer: 77 bpm
